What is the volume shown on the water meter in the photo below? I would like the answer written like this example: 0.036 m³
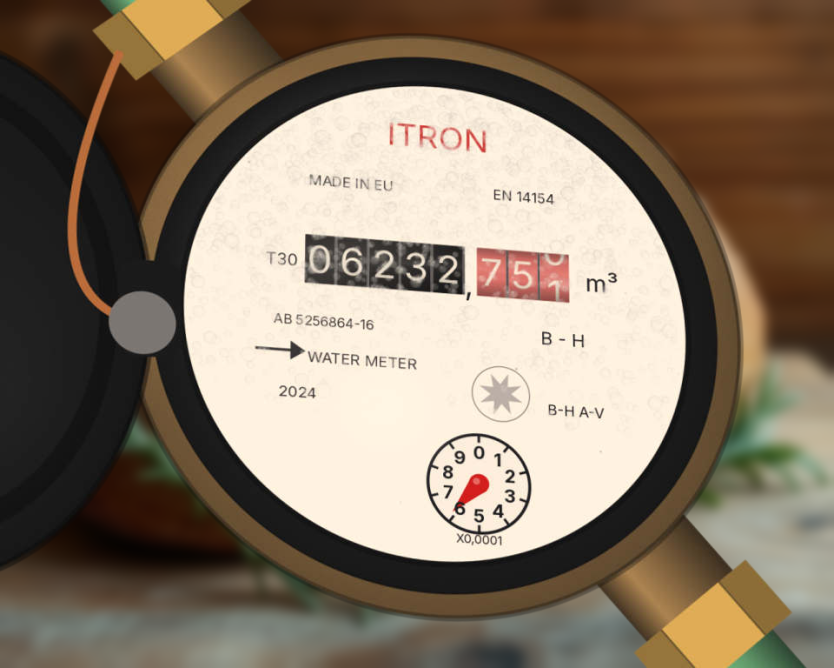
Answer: 6232.7506 m³
